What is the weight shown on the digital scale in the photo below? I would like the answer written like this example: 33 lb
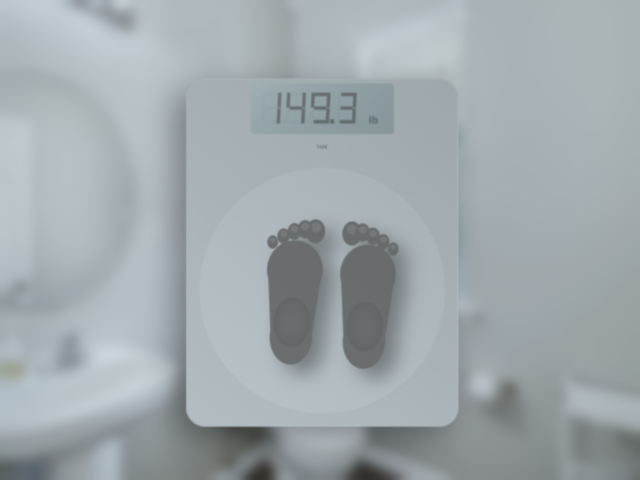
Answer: 149.3 lb
